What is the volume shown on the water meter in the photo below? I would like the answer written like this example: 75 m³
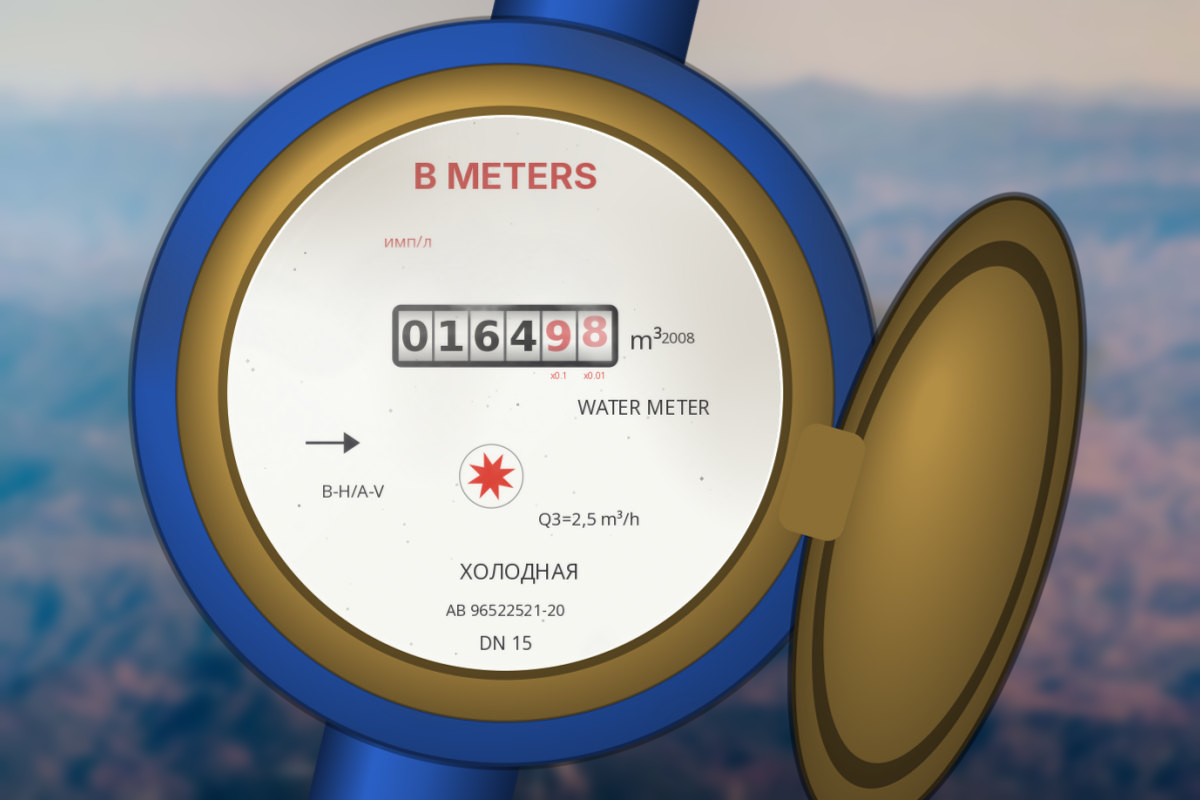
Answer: 164.98 m³
